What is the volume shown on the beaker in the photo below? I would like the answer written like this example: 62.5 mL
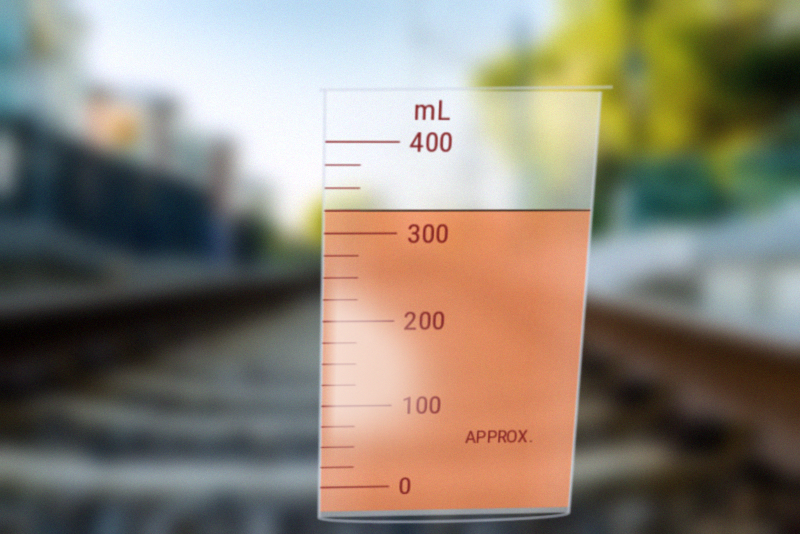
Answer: 325 mL
